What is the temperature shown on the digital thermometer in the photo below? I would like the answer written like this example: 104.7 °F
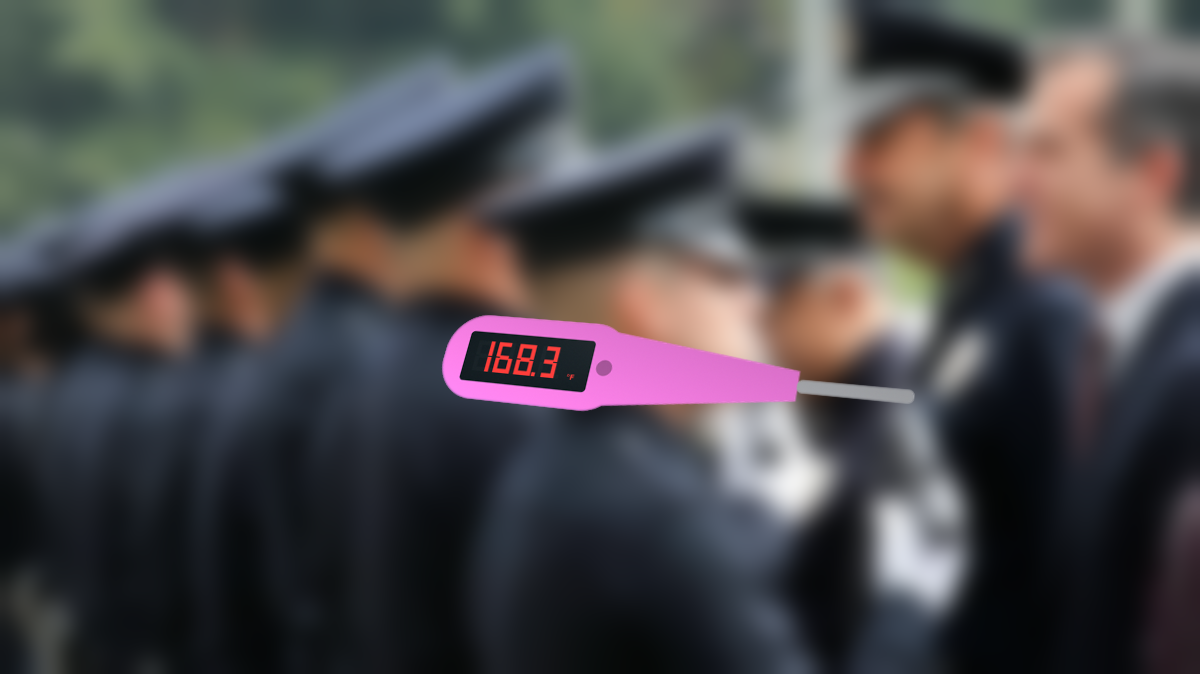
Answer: 168.3 °F
